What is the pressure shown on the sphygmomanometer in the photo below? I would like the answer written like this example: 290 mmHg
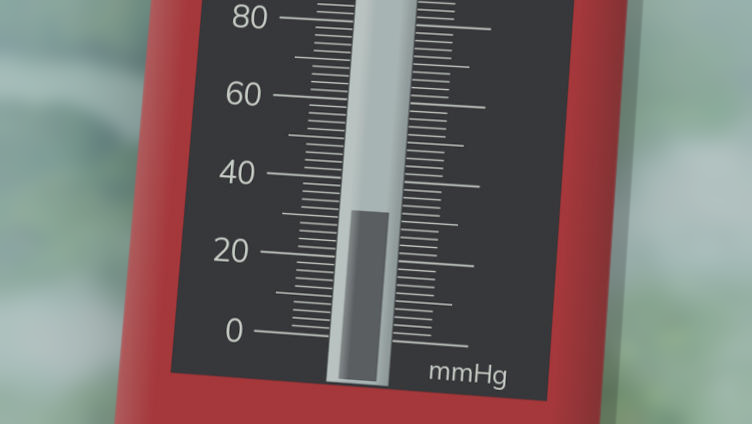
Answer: 32 mmHg
